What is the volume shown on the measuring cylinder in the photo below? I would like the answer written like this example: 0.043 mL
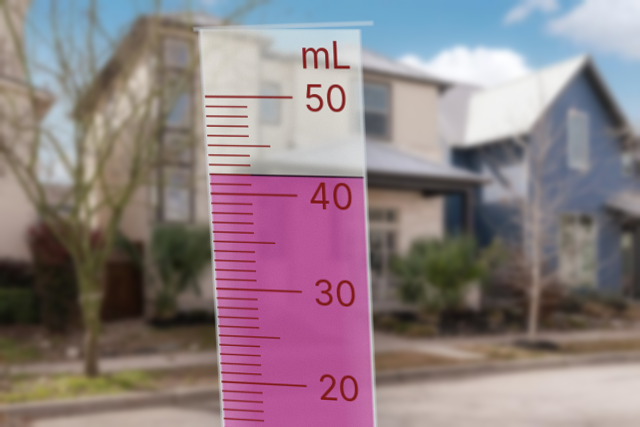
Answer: 42 mL
